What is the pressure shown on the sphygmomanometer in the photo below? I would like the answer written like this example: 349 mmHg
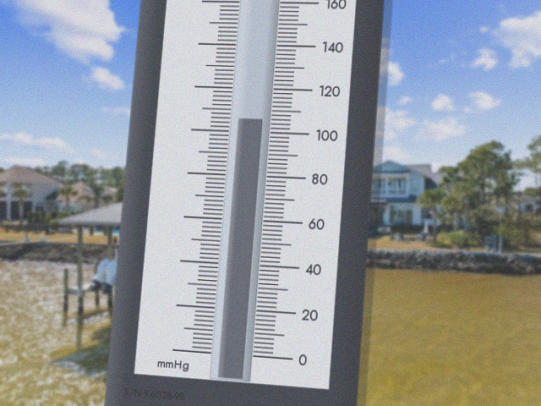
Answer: 106 mmHg
